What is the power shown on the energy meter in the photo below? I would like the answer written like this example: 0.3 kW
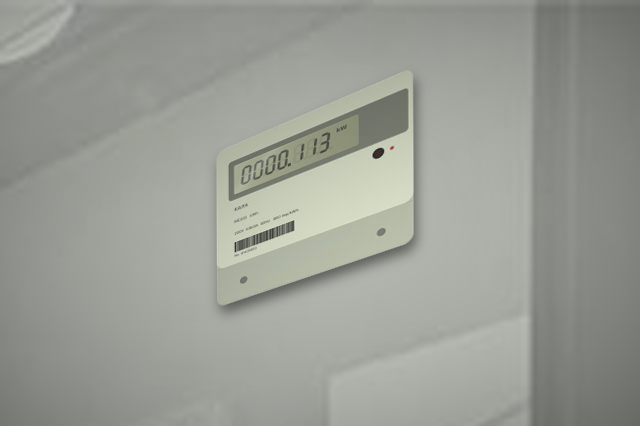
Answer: 0.113 kW
